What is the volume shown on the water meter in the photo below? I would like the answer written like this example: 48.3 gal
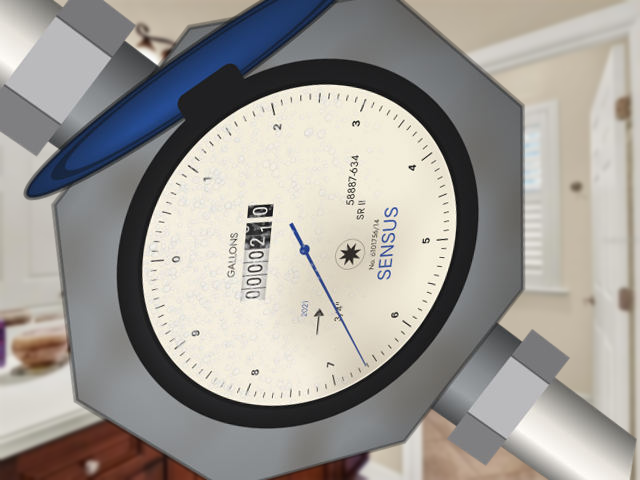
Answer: 206.6 gal
